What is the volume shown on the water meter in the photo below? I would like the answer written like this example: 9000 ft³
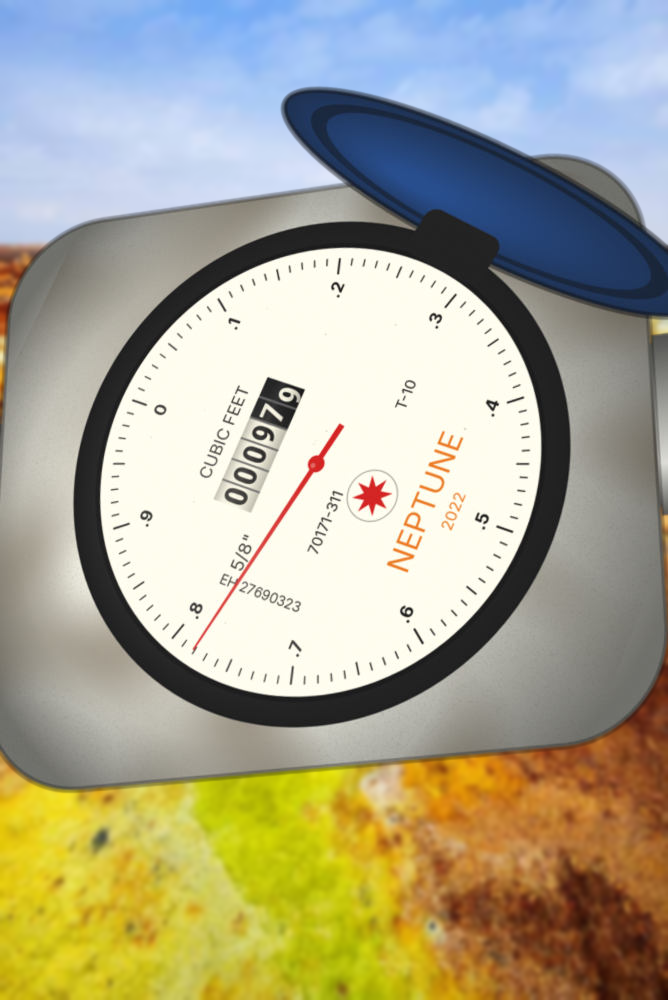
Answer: 978.78 ft³
